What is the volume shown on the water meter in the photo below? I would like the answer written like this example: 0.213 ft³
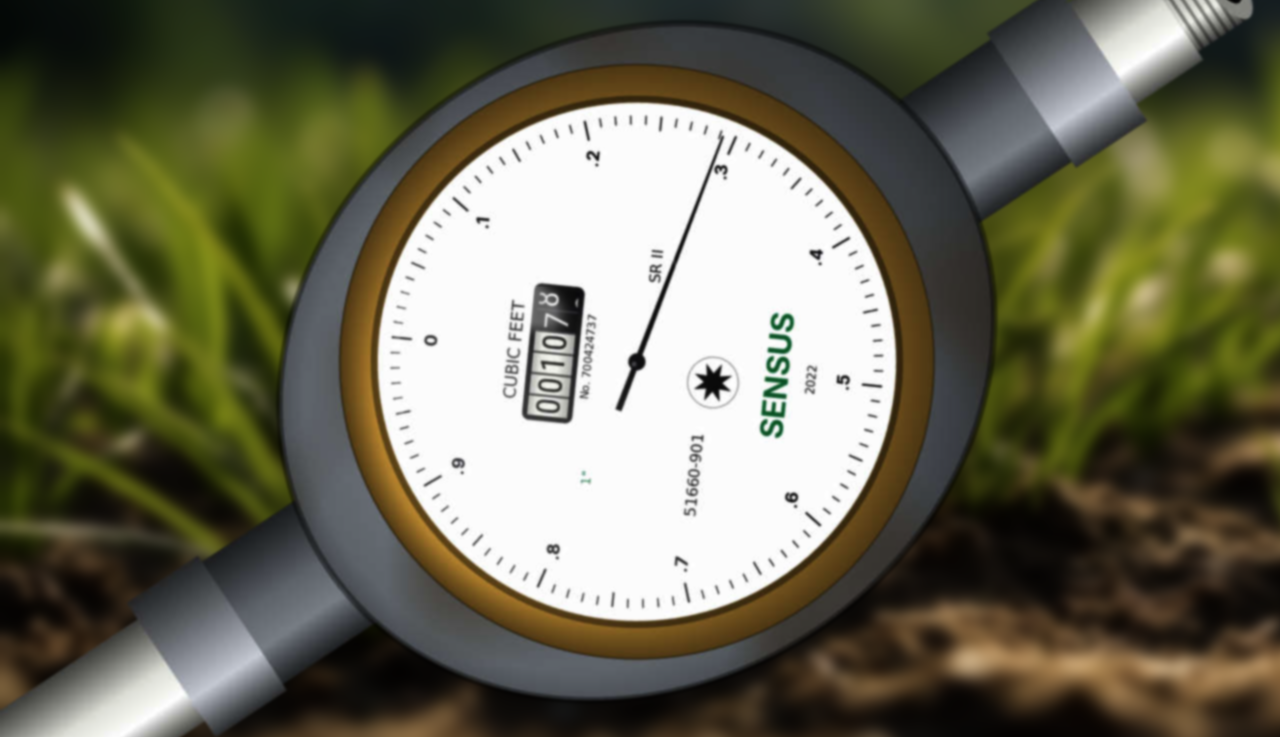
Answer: 1078.29 ft³
